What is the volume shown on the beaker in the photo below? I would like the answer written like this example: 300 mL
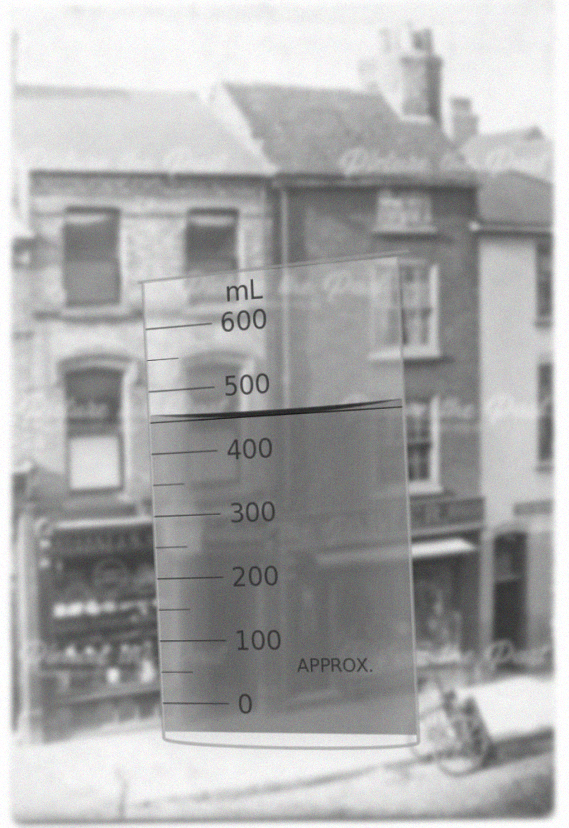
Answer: 450 mL
